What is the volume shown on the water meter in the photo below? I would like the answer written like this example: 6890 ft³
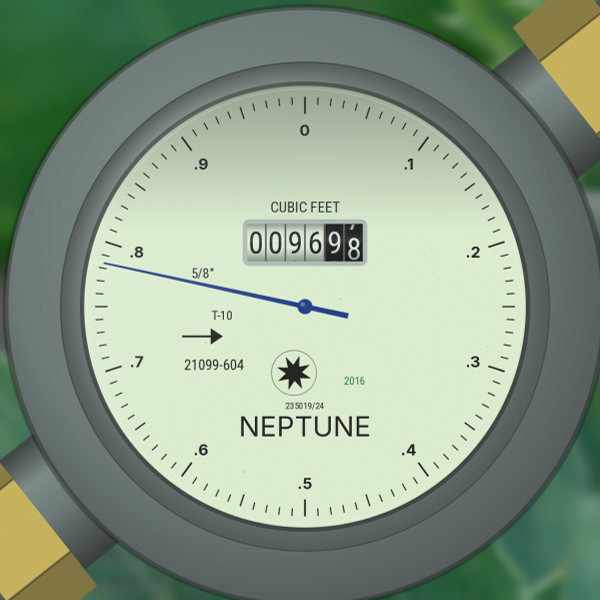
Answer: 9697.78 ft³
